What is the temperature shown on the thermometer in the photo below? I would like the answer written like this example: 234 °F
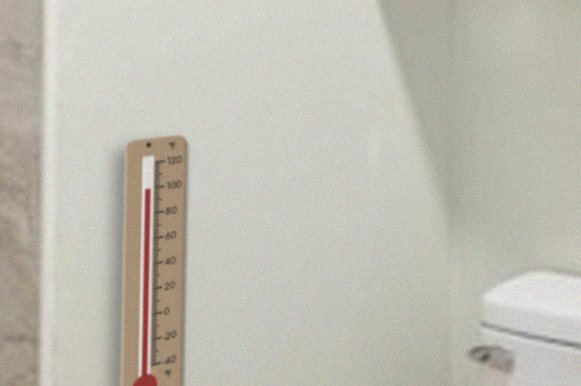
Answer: 100 °F
